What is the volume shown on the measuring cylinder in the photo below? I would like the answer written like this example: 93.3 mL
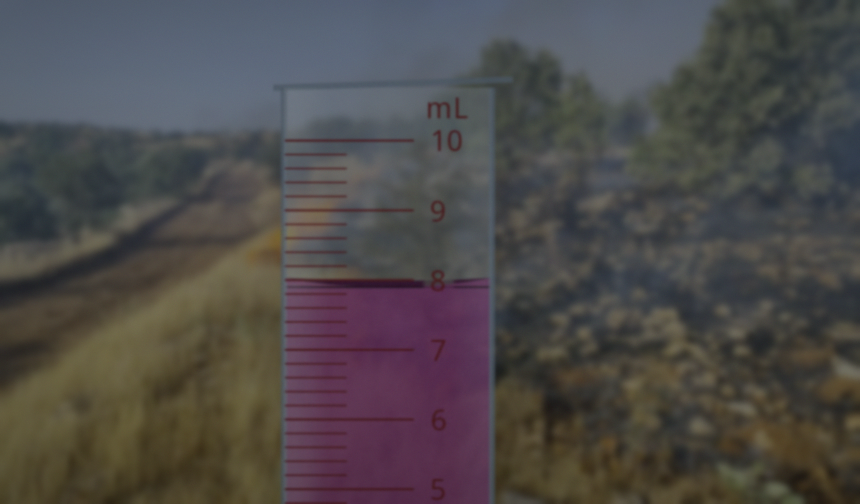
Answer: 7.9 mL
